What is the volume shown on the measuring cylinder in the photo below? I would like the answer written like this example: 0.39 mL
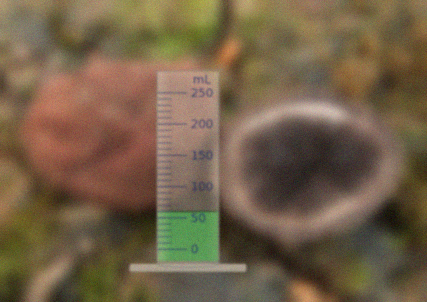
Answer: 60 mL
